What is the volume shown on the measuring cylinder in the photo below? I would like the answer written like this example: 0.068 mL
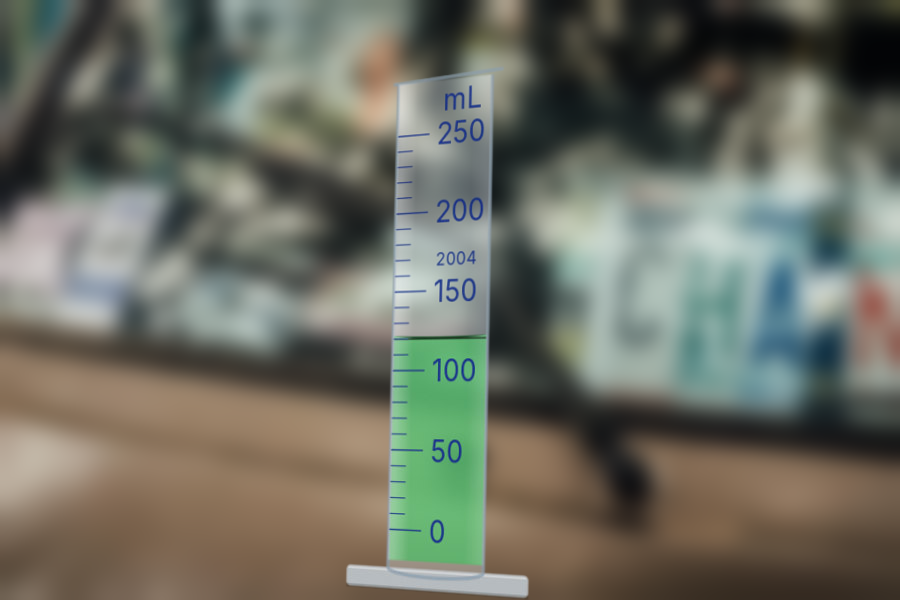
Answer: 120 mL
